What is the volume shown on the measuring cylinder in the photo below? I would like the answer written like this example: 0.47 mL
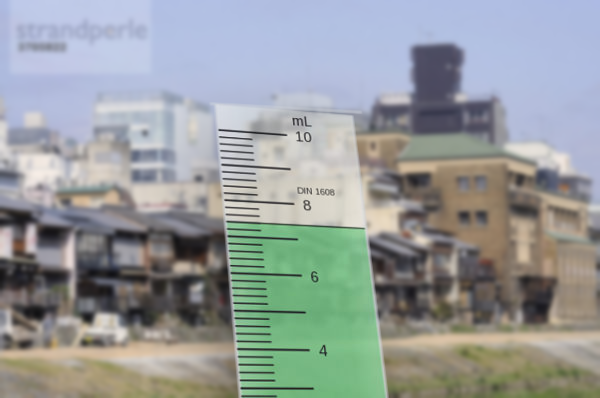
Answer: 7.4 mL
